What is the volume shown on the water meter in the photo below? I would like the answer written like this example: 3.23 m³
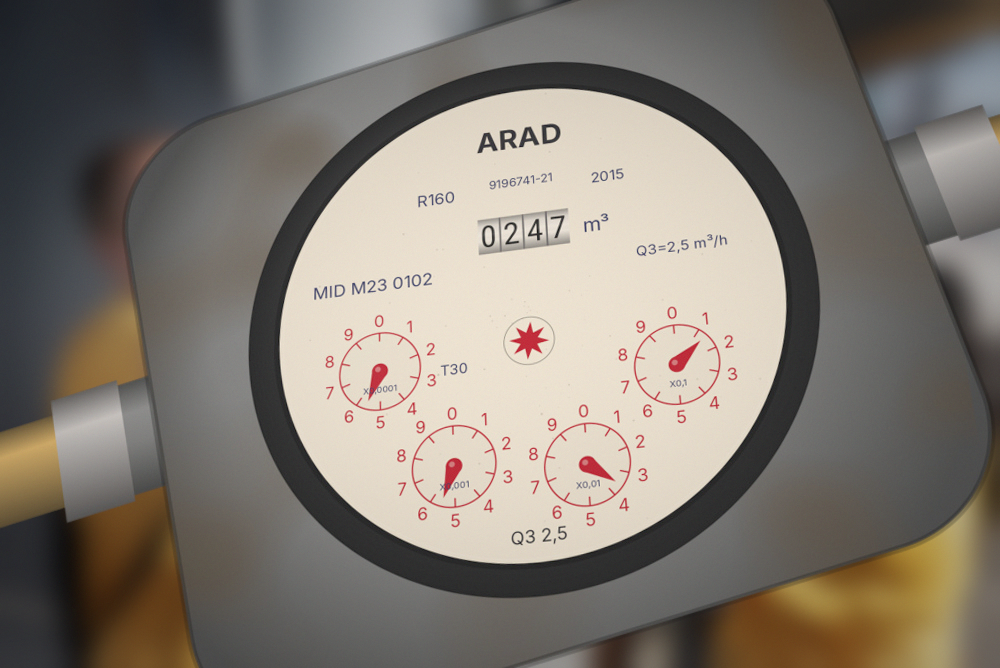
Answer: 247.1355 m³
